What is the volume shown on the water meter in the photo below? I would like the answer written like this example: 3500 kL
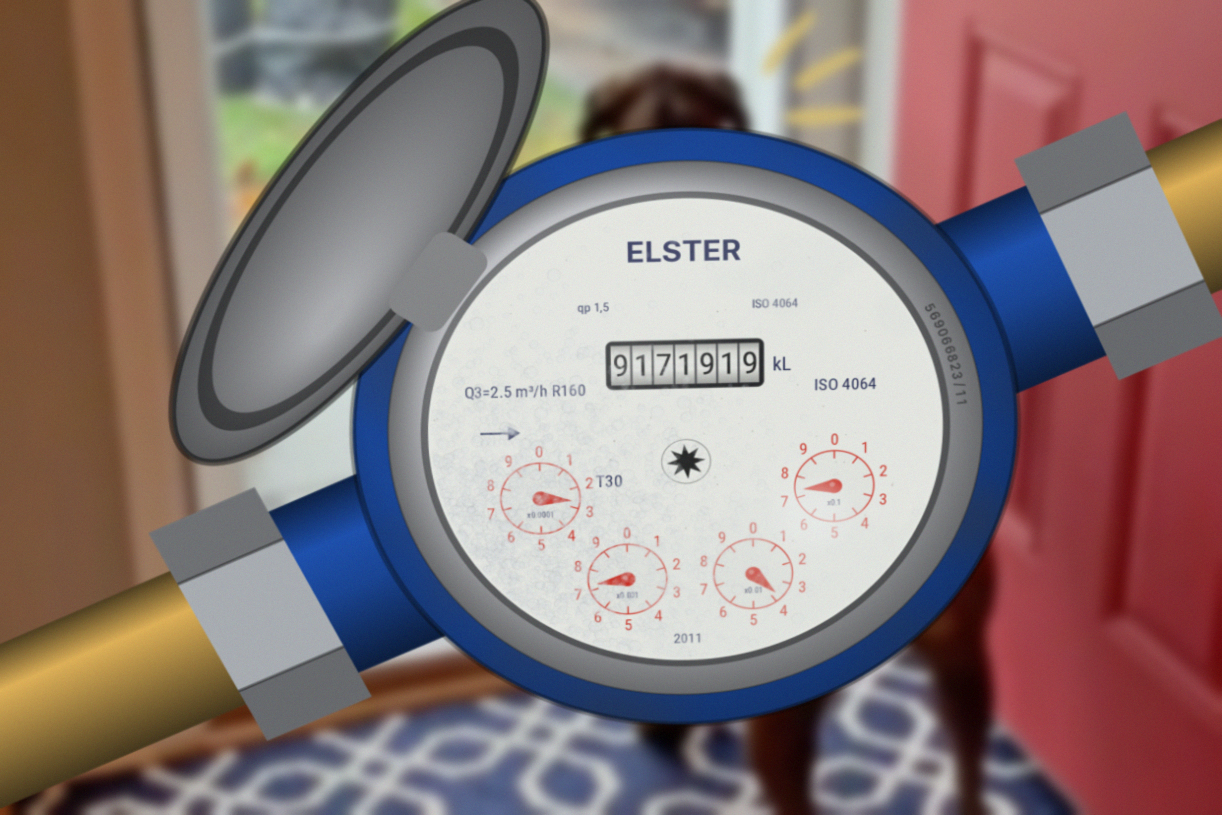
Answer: 9171919.7372 kL
